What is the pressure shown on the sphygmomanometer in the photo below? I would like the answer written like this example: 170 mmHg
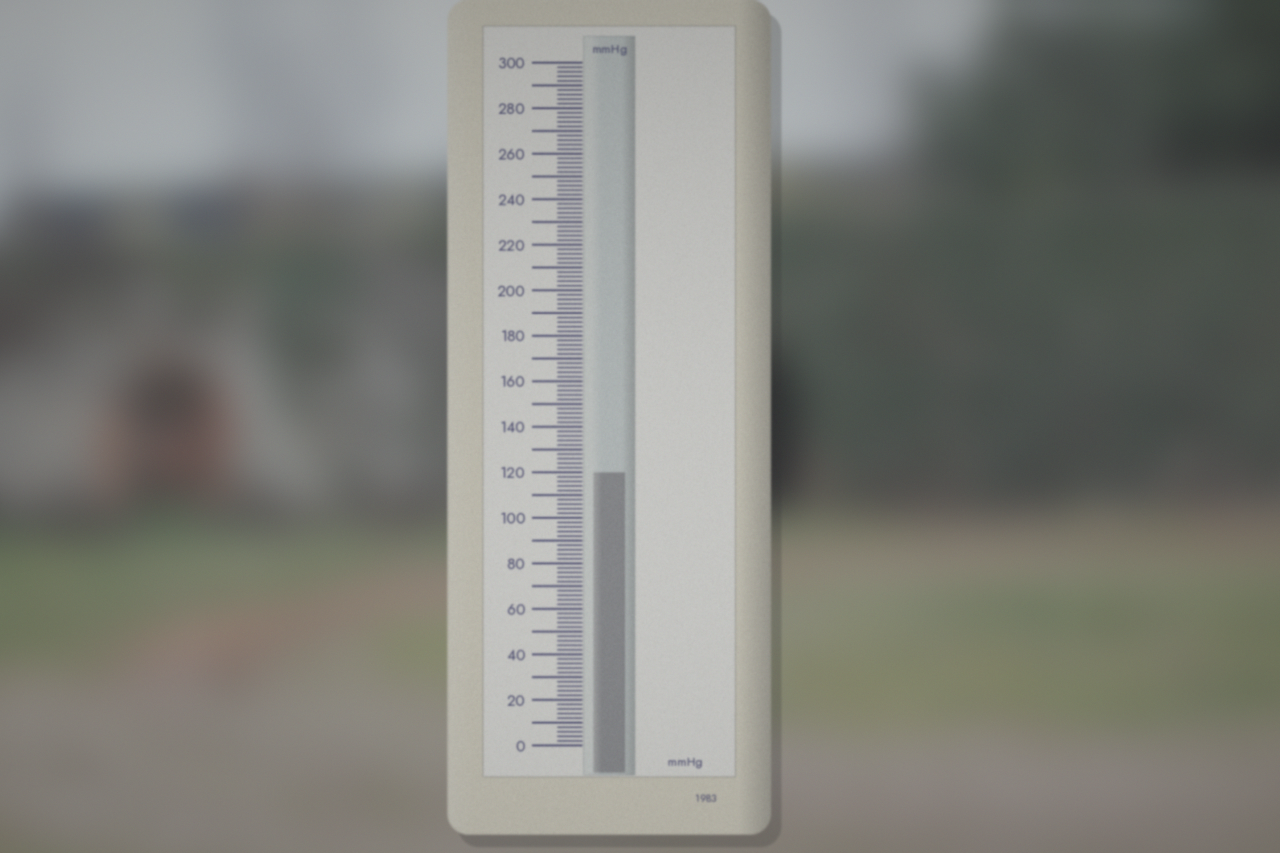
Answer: 120 mmHg
